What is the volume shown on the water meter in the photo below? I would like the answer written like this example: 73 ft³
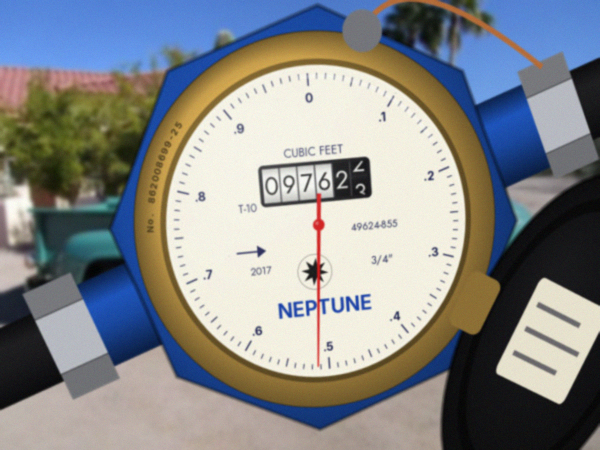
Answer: 97622.51 ft³
